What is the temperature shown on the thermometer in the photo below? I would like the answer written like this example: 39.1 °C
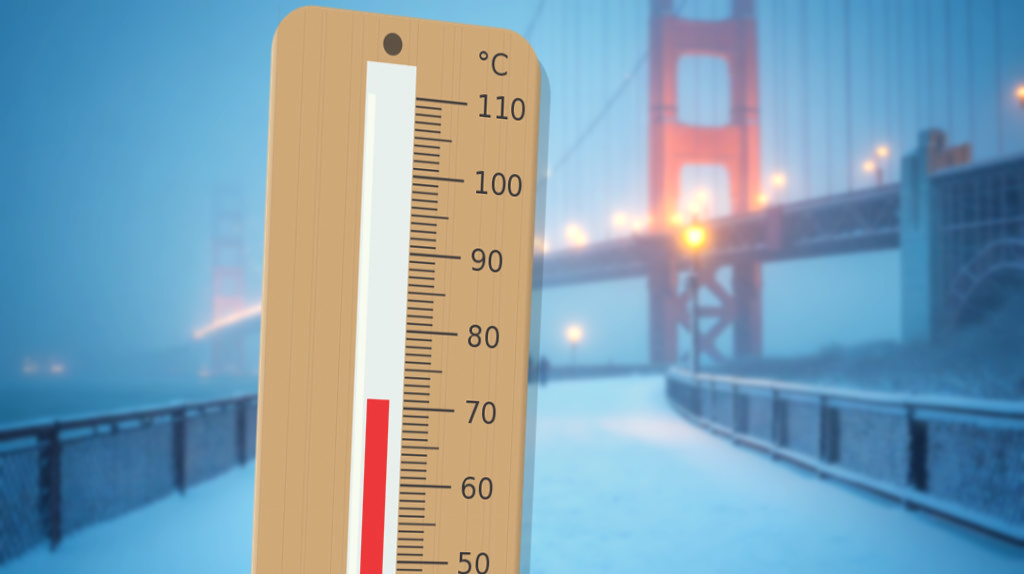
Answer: 71 °C
